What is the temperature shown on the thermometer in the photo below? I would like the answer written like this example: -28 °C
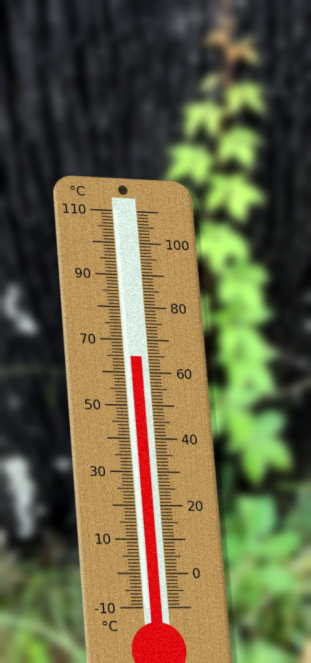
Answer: 65 °C
